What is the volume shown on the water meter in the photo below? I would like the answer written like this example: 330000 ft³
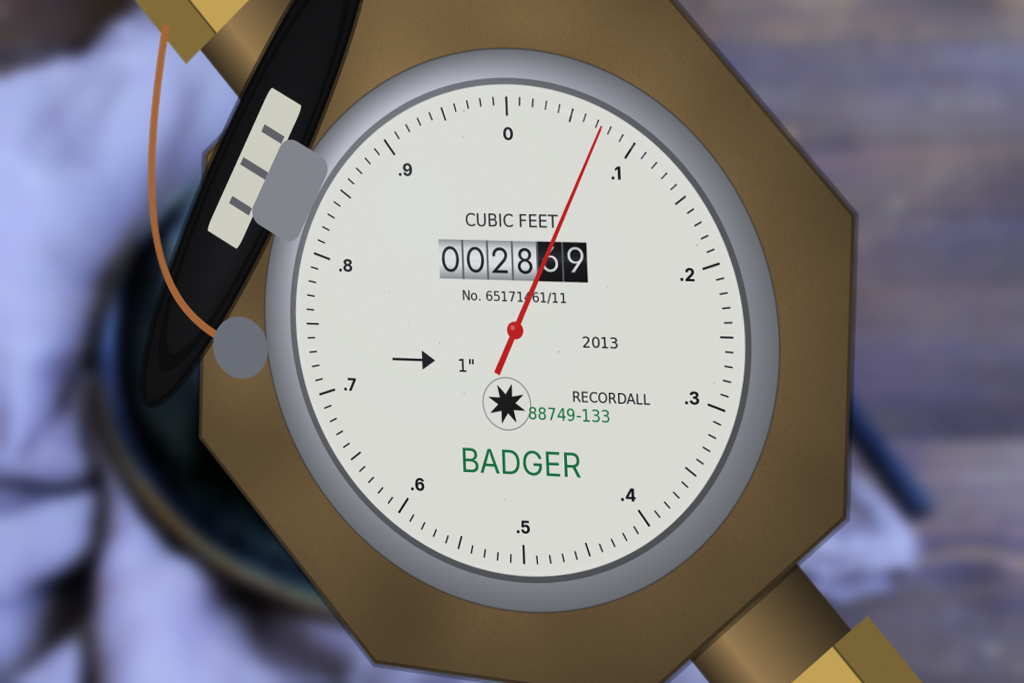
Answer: 2869.07 ft³
